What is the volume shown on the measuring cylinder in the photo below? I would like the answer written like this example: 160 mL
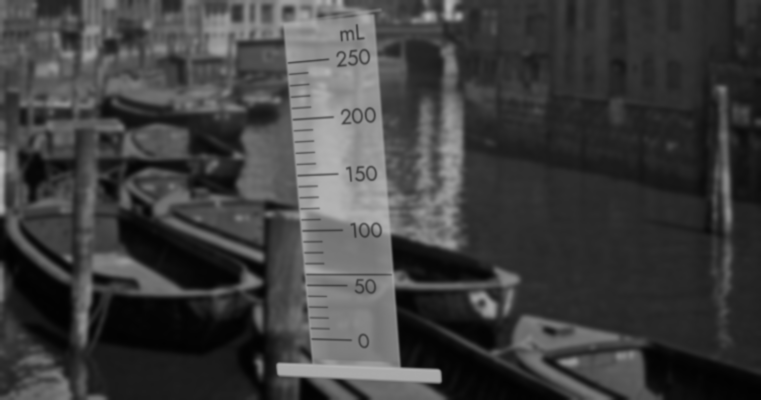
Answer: 60 mL
